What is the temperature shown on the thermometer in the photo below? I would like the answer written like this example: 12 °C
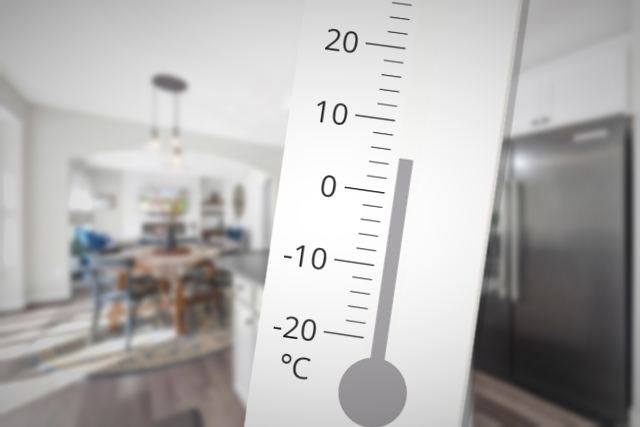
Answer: 5 °C
